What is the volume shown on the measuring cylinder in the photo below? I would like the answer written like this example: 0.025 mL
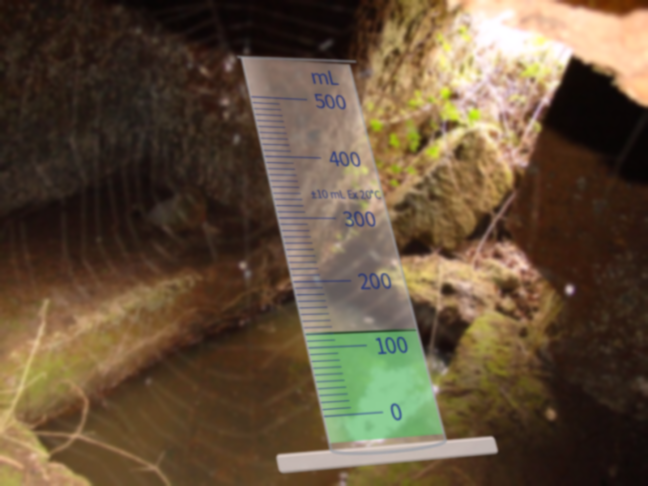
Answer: 120 mL
